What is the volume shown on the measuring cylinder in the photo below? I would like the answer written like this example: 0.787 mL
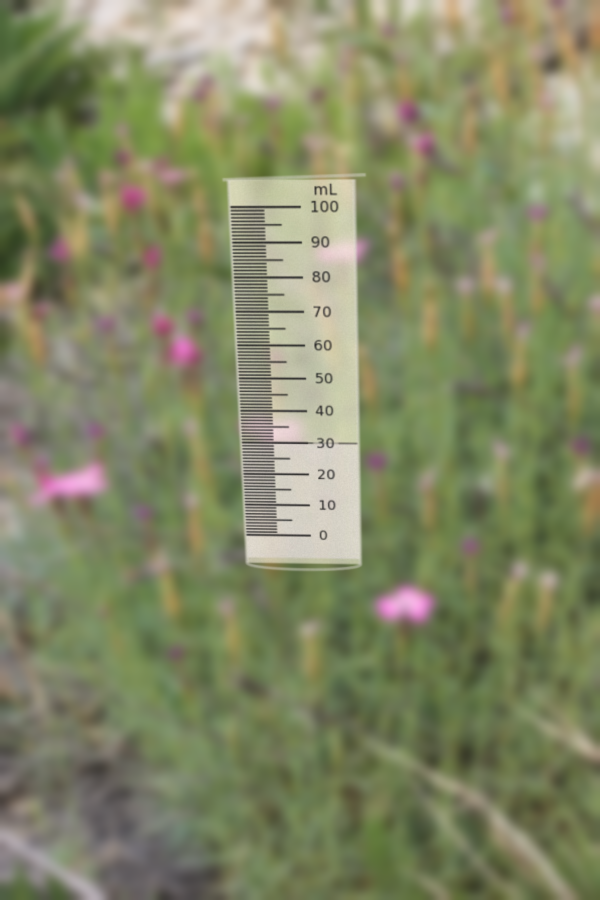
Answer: 30 mL
